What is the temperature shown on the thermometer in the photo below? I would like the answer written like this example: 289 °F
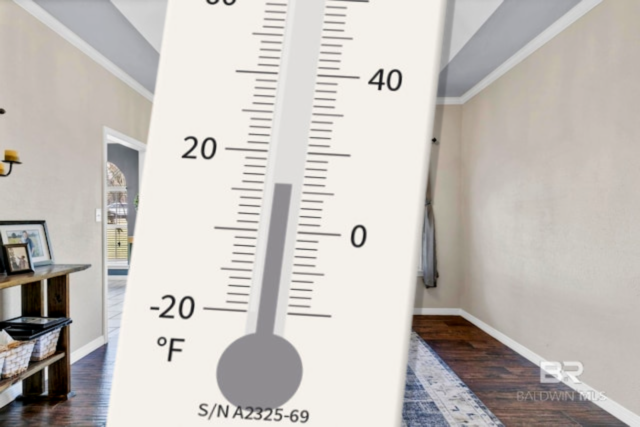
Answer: 12 °F
